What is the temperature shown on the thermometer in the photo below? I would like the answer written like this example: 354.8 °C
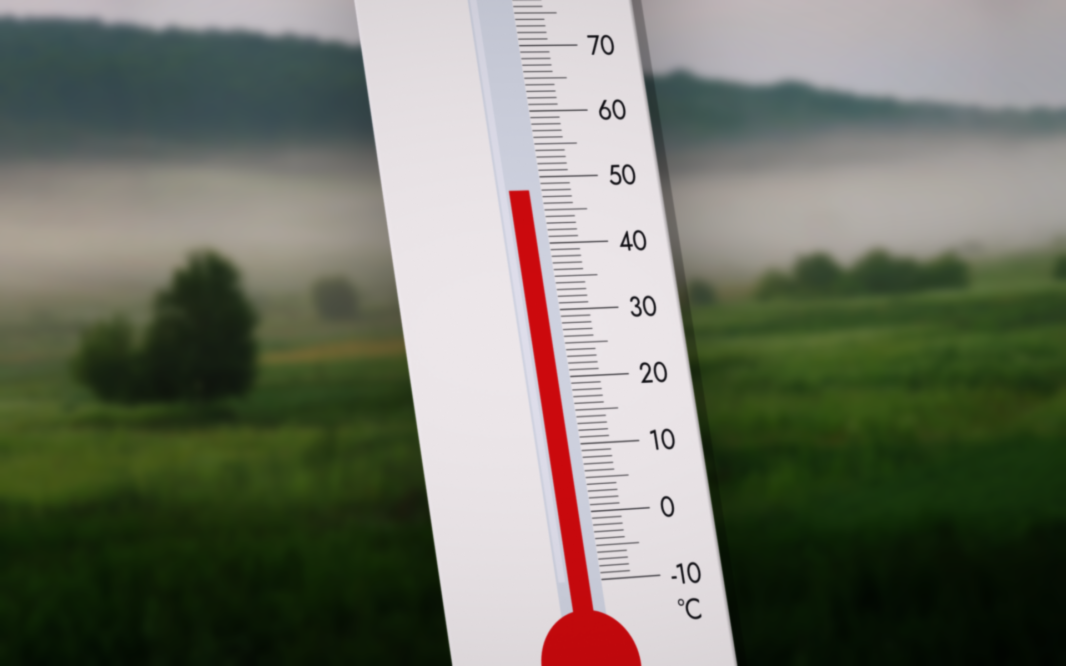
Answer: 48 °C
